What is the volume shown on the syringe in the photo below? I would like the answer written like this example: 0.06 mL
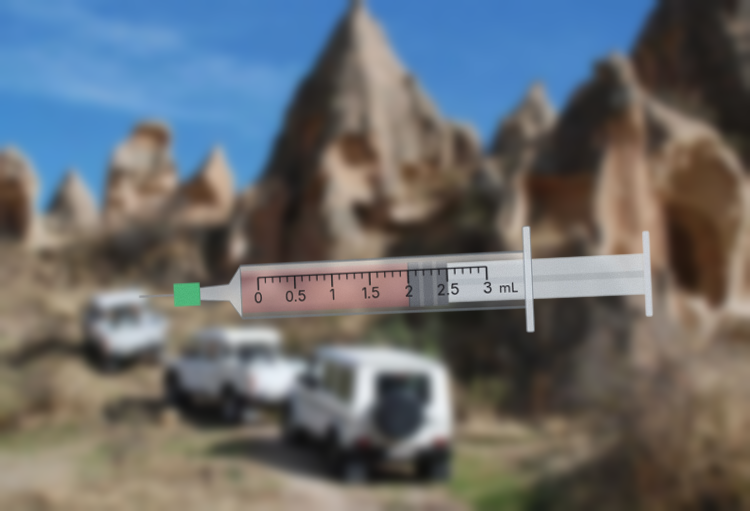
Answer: 2 mL
